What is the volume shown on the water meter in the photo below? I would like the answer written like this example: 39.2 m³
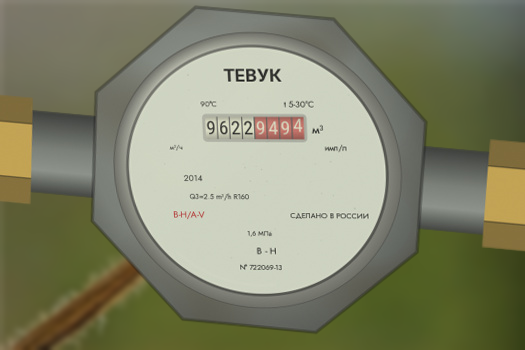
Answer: 9622.9494 m³
